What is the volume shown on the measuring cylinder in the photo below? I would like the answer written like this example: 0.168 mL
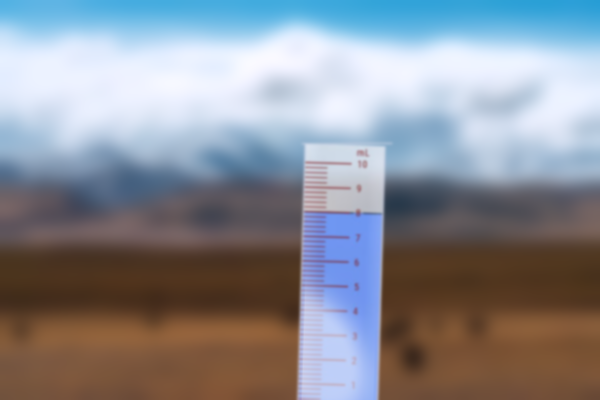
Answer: 8 mL
